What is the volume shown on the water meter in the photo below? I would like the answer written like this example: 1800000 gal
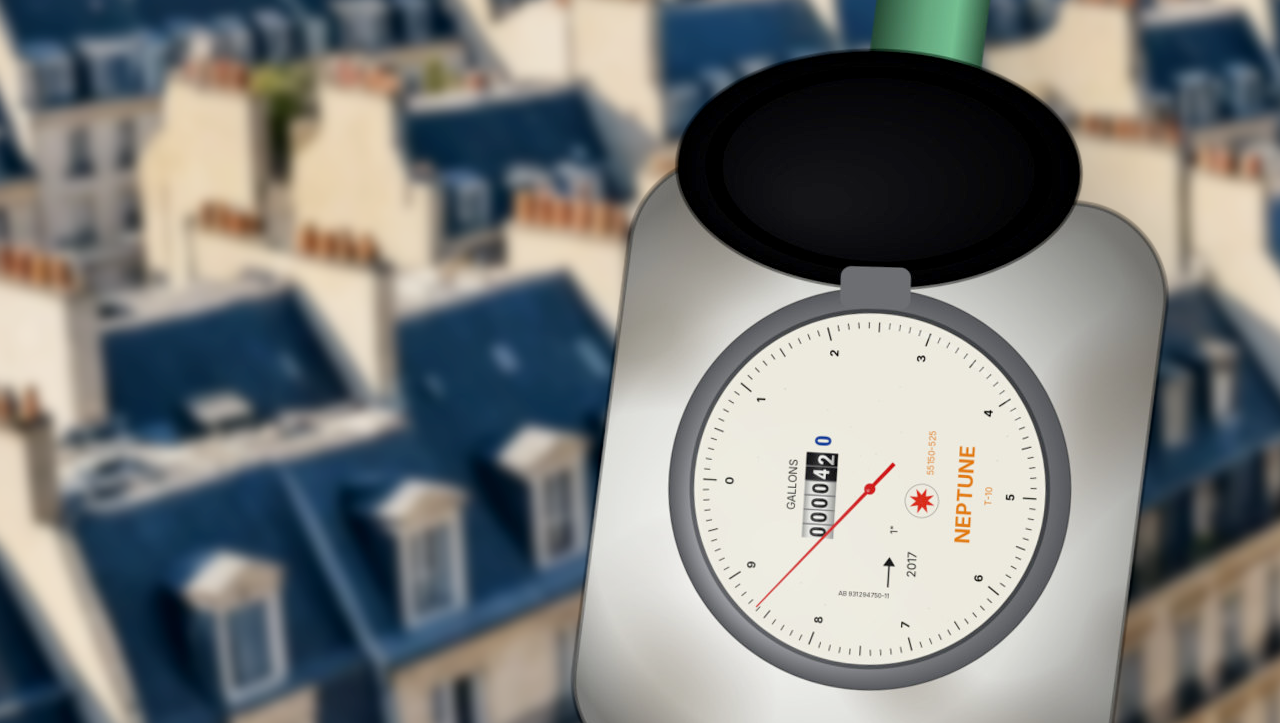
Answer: 418.6 gal
